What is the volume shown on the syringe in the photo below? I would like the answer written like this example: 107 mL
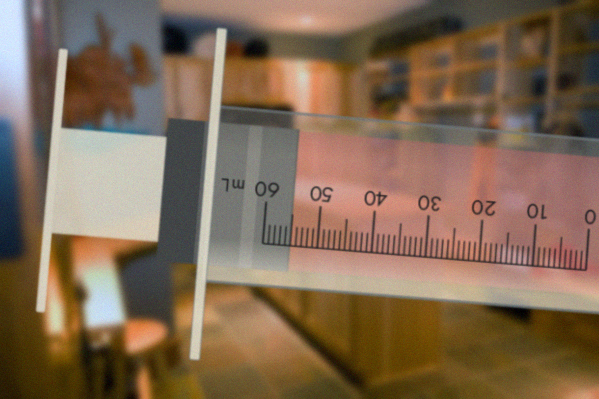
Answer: 55 mL
